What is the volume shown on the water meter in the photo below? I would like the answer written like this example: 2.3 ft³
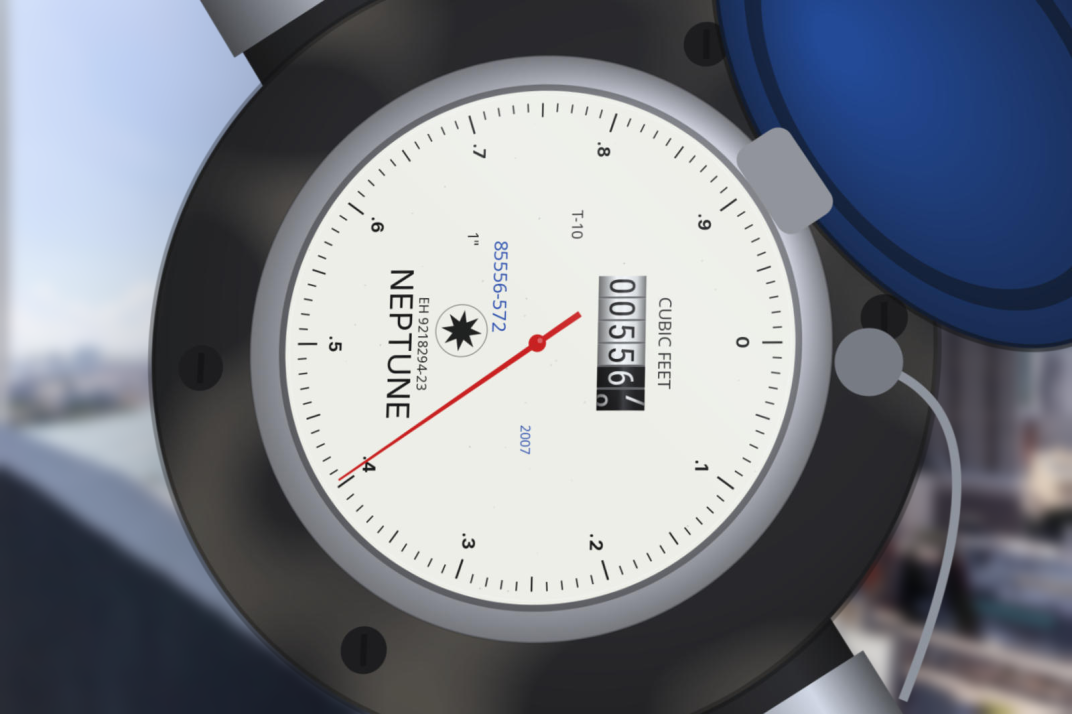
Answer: 5567.40 ft³
